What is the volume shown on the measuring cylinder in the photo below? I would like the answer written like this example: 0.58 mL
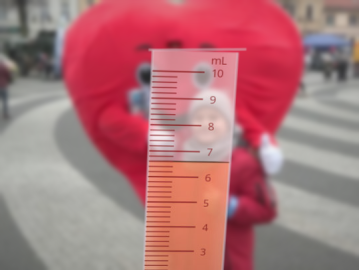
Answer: 6.6 mL
